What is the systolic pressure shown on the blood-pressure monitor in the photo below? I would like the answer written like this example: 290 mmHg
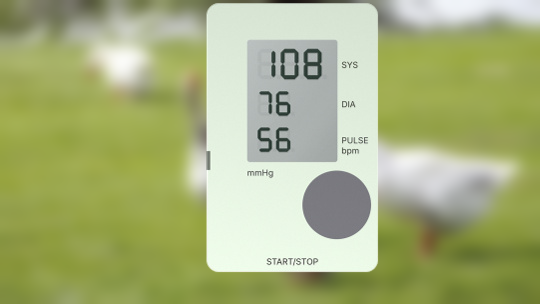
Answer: 108 mmHg
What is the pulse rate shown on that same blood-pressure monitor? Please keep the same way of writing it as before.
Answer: 56 bpm
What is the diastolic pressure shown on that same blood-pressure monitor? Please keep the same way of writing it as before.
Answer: 76 mmHg
